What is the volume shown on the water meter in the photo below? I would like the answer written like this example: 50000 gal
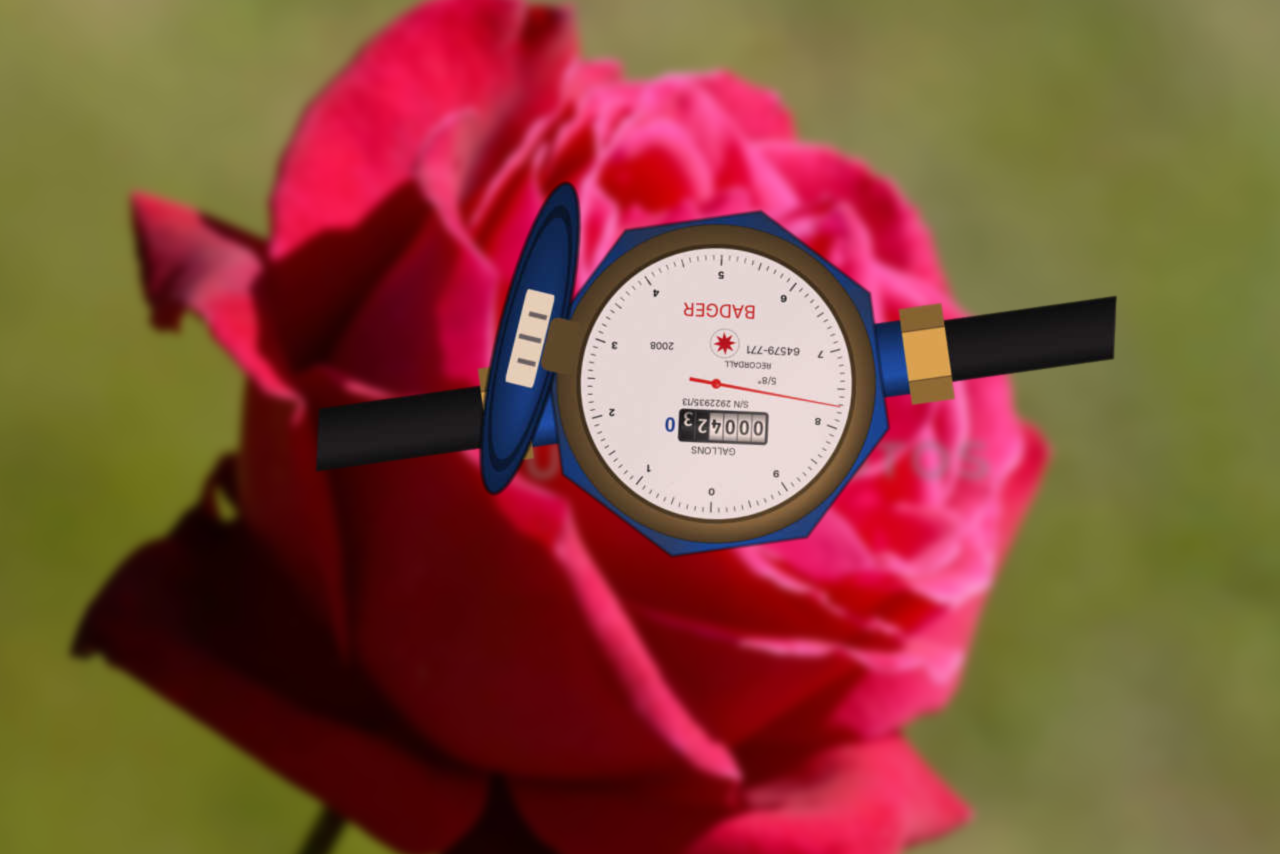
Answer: 4227.7 gal
